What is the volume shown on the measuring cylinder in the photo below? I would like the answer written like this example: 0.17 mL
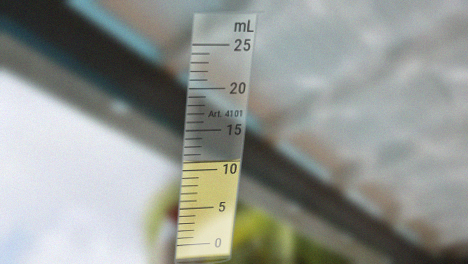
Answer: 11 mL
